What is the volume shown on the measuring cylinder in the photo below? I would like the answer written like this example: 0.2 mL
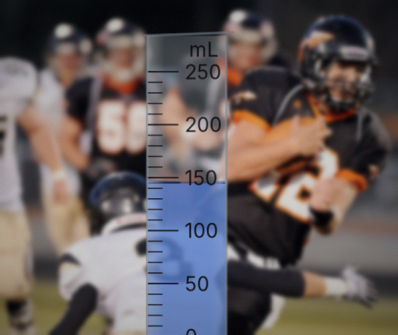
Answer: 145 mL
